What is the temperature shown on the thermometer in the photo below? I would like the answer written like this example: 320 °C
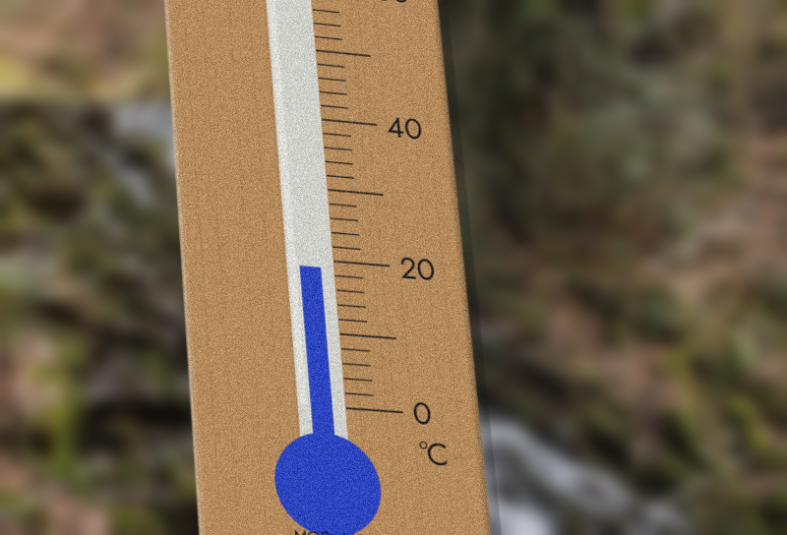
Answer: 19 °C
